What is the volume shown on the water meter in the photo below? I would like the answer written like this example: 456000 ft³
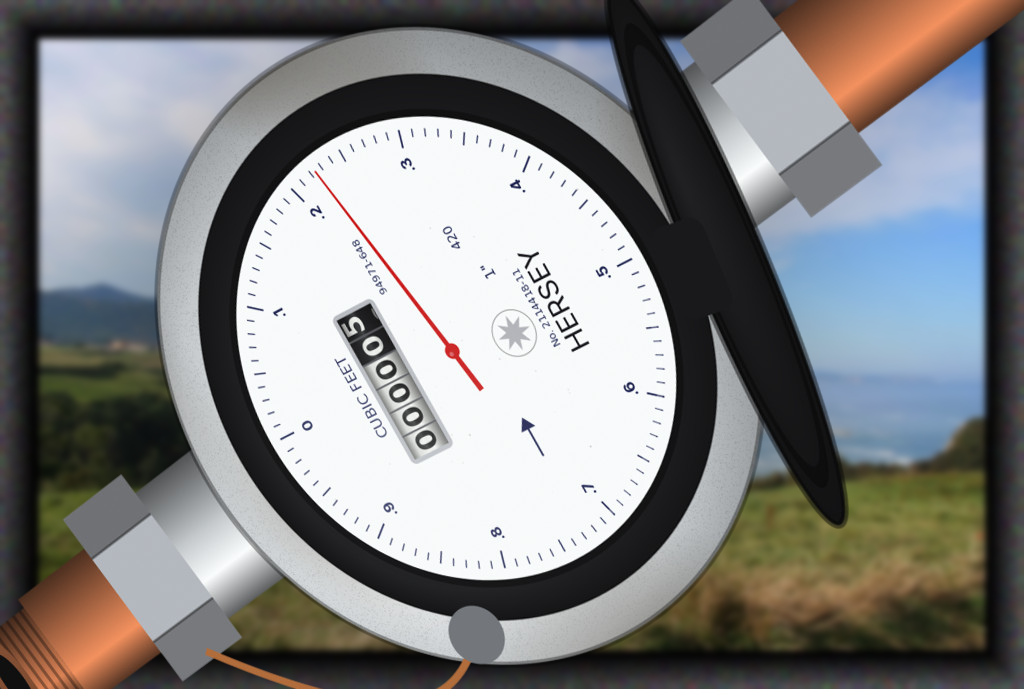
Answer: 5.22 ft³
